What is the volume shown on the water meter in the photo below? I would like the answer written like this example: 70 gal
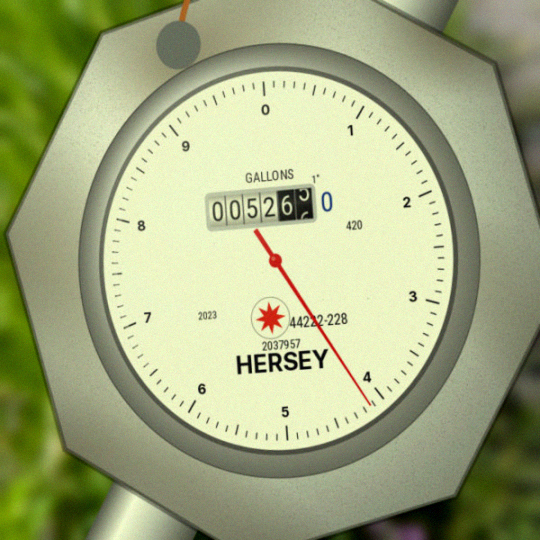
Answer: 52654.1 gal
